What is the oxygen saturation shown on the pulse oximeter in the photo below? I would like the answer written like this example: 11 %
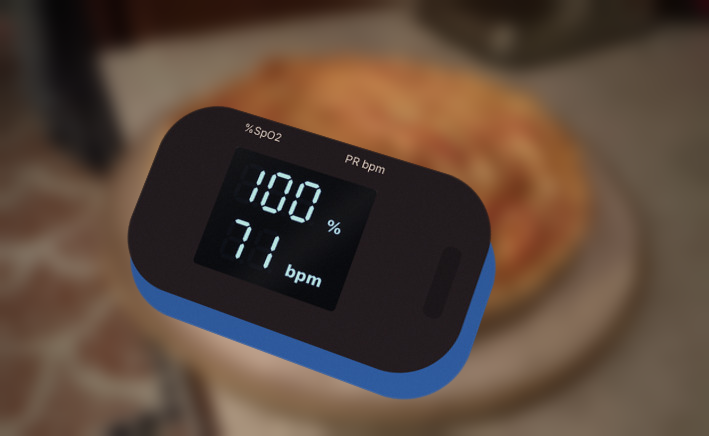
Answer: 100 %
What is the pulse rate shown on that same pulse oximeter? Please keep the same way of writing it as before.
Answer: 71 bpm
